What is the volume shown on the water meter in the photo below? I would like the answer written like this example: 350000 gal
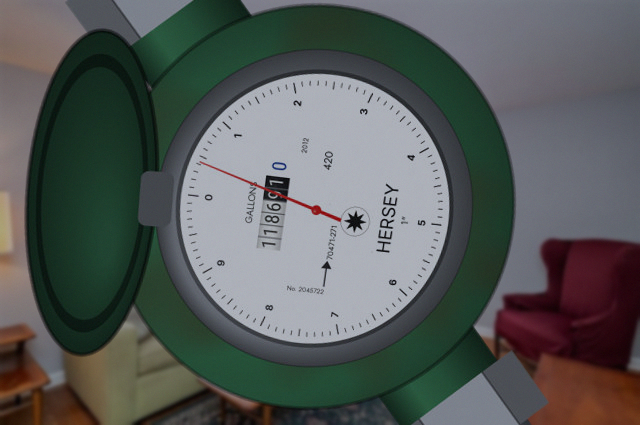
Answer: 1186910.4 gal
